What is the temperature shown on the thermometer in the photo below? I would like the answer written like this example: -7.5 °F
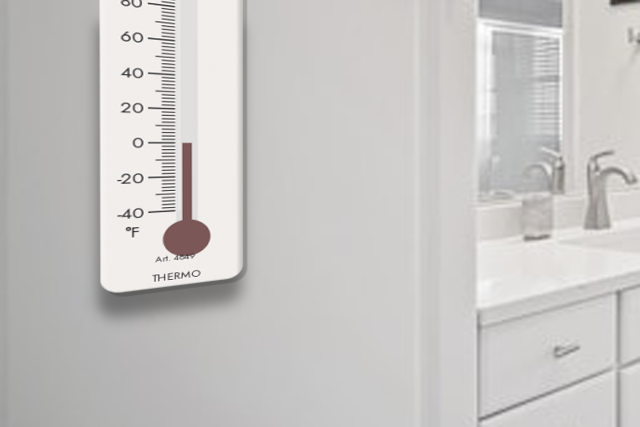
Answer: 0 °F
